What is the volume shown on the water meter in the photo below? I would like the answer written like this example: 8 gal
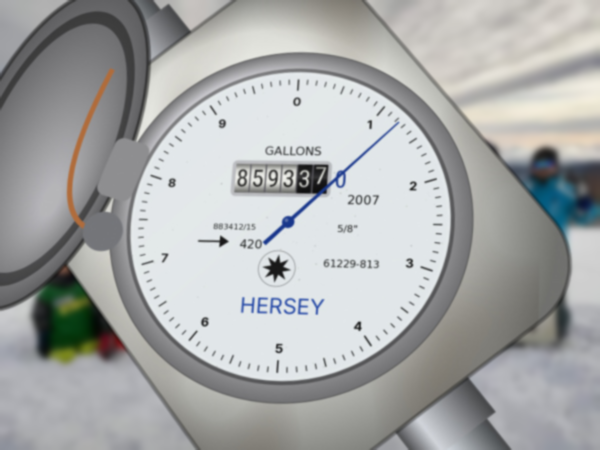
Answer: 8593371.2 gal
